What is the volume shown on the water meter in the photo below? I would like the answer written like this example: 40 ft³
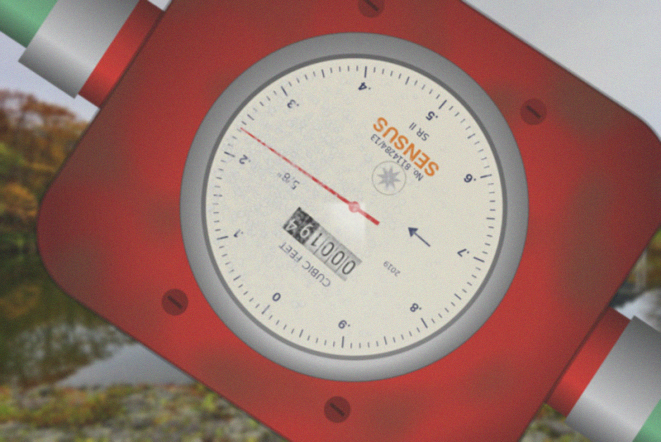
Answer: 194.23 ft³
